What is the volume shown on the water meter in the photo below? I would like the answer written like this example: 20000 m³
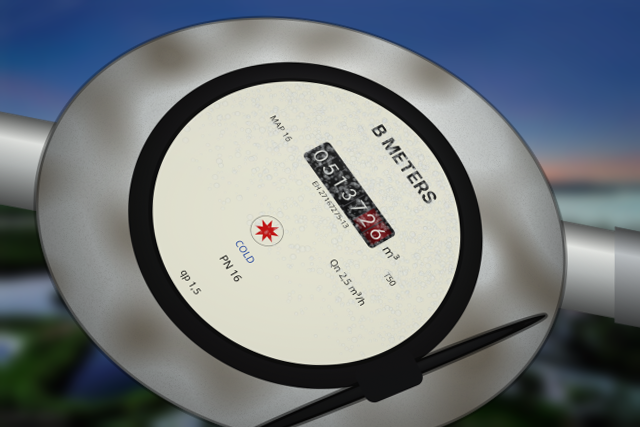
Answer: 5137.26 m³
